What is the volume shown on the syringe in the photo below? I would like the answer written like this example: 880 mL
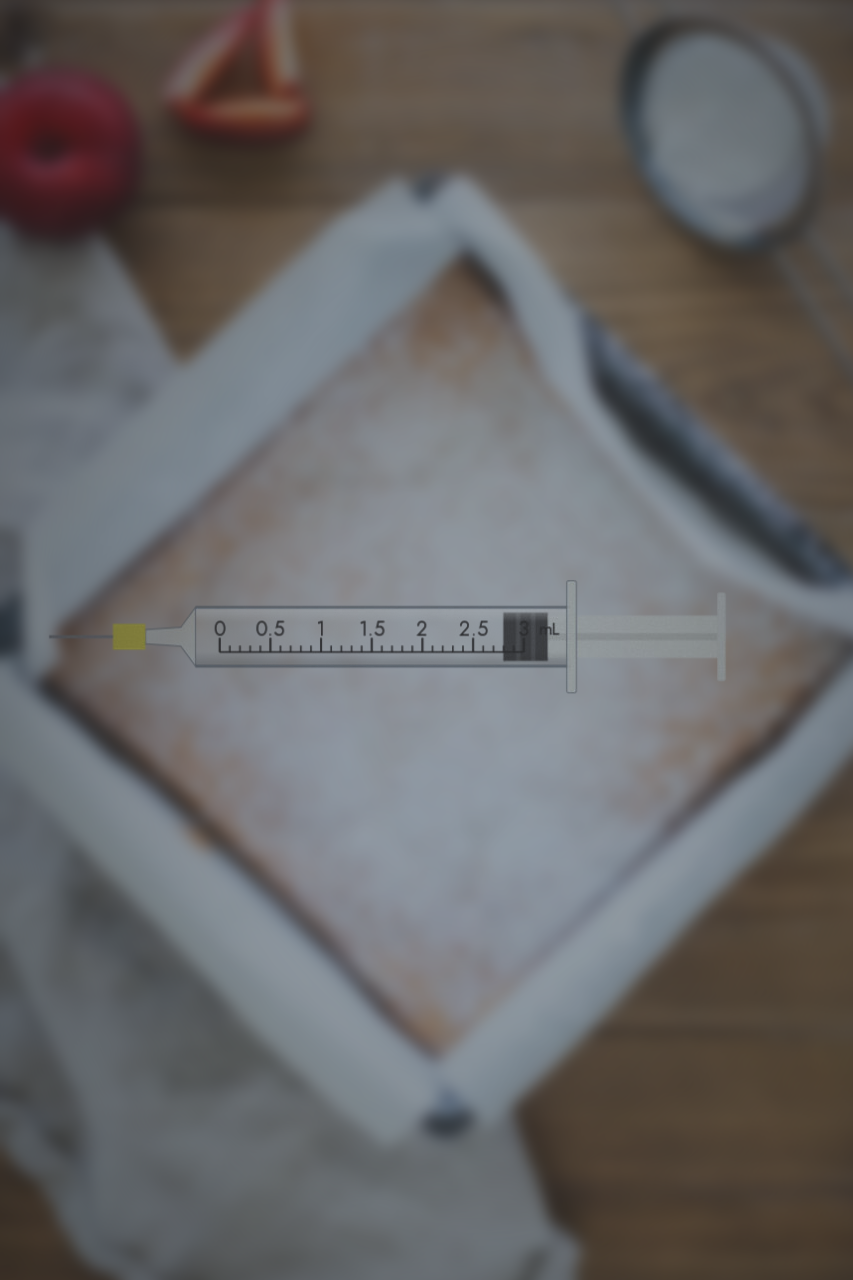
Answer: 2.8 mL
